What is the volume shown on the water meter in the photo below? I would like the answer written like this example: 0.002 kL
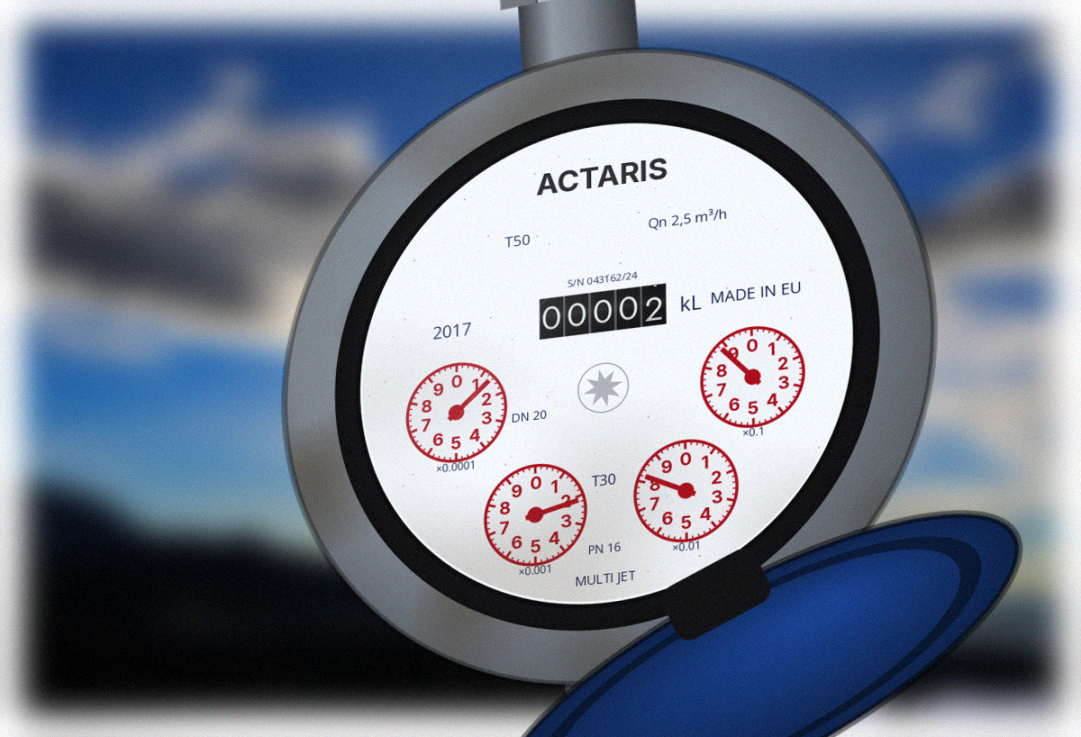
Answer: 1.8821 kL
